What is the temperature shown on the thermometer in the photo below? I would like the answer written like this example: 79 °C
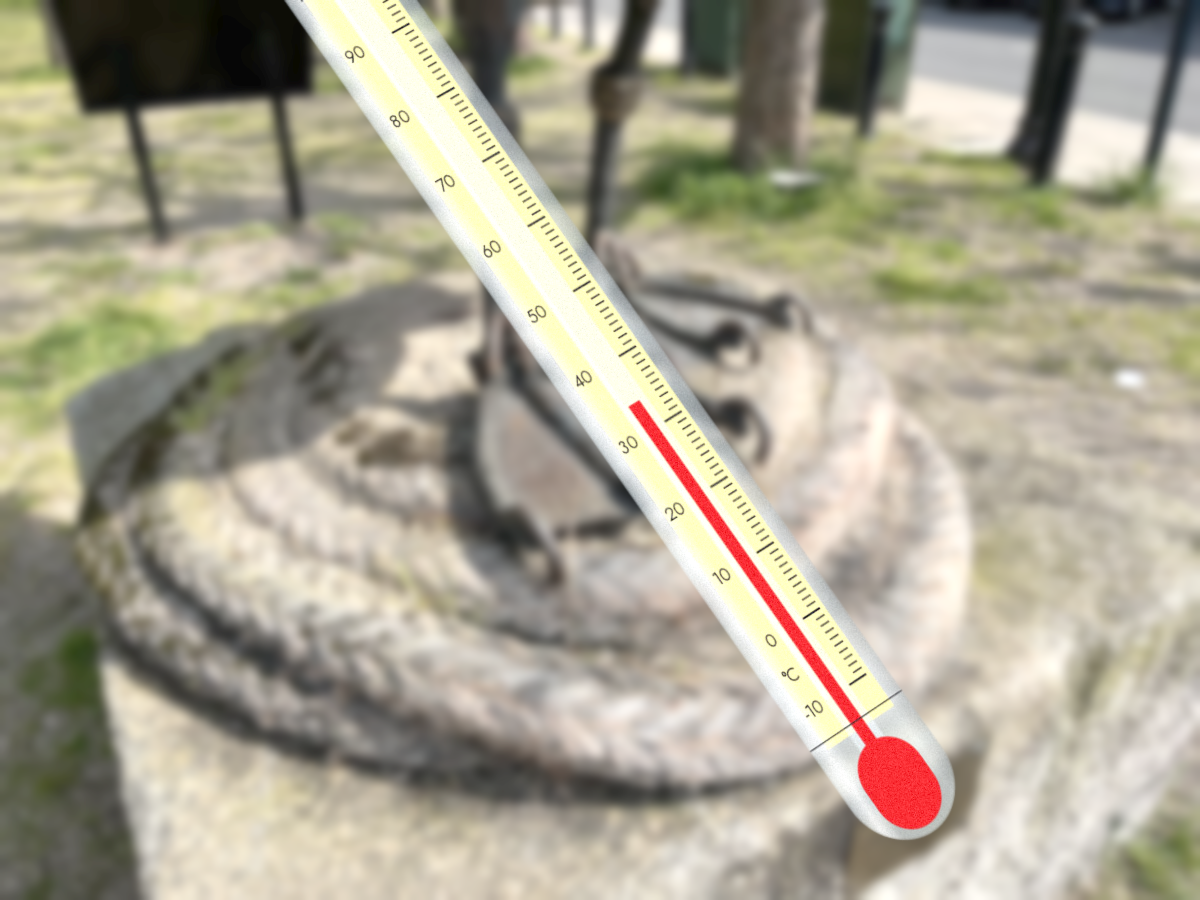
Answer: 34 °C
